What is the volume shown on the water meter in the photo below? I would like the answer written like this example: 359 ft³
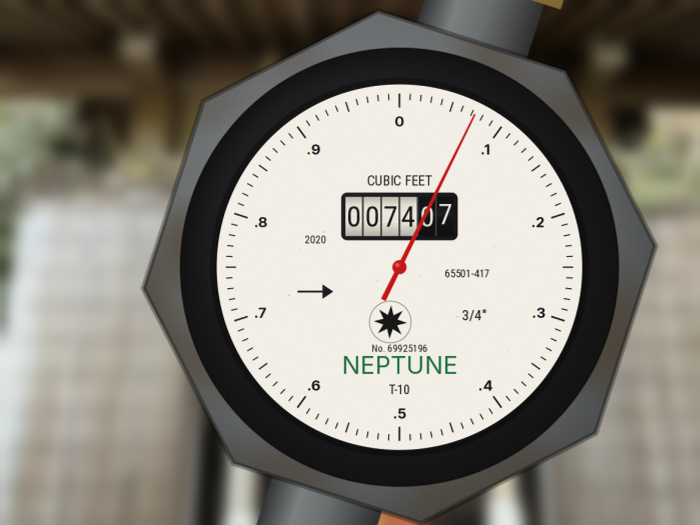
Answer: 7407.07 ft³
